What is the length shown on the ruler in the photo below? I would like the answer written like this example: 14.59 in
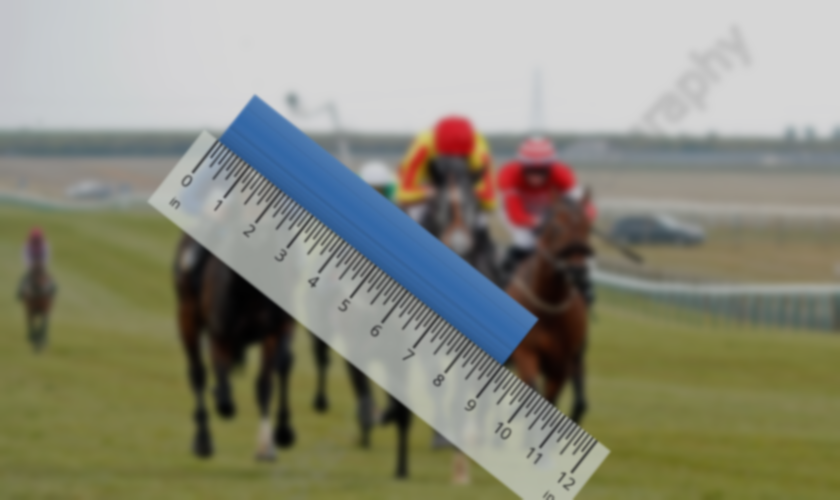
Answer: 9 in
